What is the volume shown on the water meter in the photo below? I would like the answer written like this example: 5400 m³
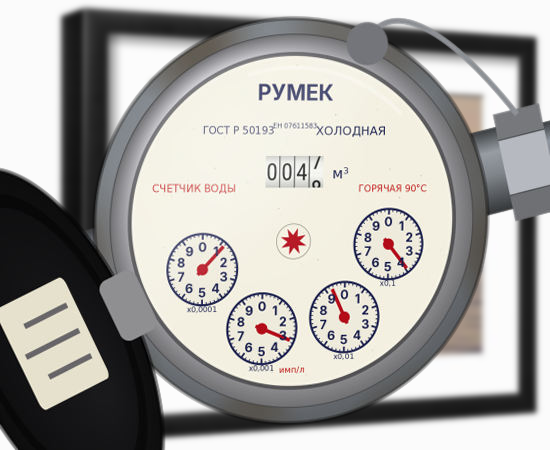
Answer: 47.3931 m³
